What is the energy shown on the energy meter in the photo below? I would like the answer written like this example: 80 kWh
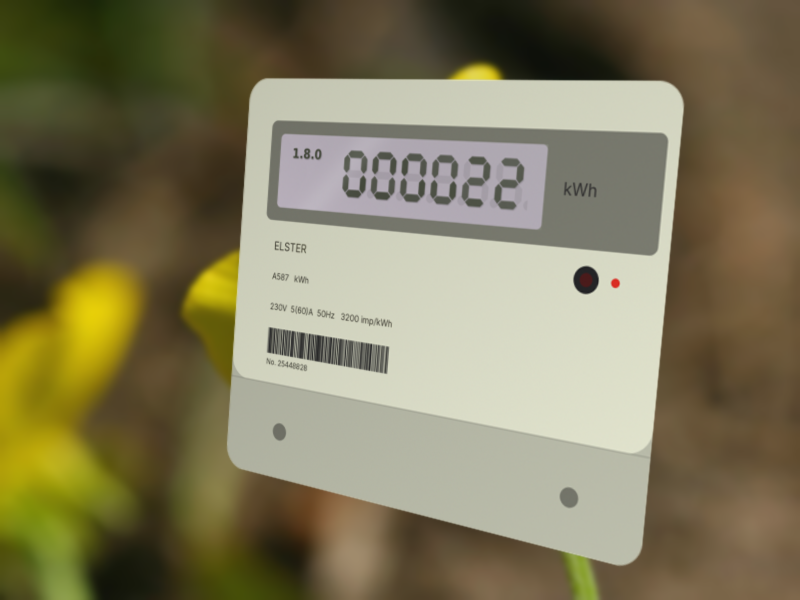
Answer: 22 kWh
